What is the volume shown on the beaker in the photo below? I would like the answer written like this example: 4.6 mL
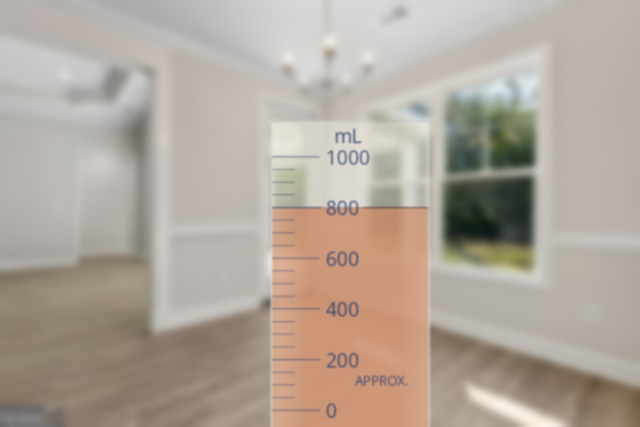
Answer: 800 mL
